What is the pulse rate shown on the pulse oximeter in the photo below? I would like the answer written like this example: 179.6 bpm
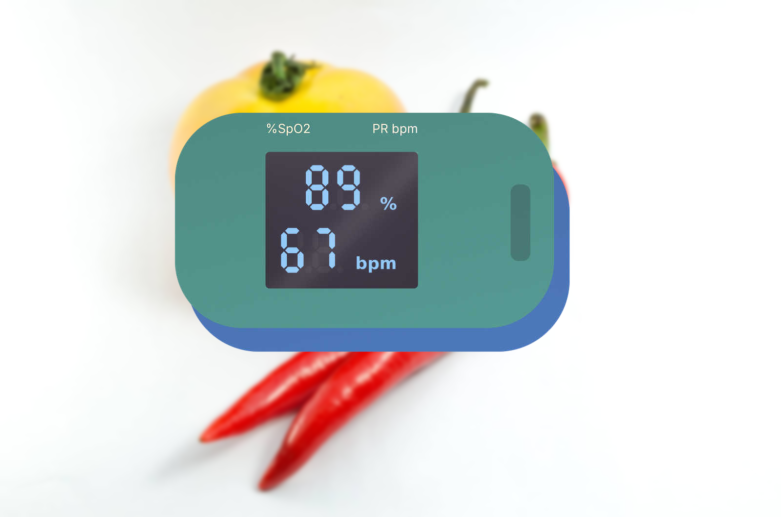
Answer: 67 bpm
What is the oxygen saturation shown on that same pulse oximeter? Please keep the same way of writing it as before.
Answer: 89 %
